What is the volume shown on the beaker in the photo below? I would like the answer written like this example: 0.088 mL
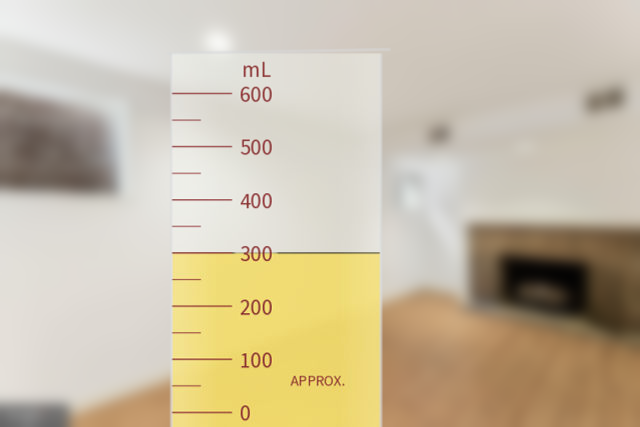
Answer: 300 mL
